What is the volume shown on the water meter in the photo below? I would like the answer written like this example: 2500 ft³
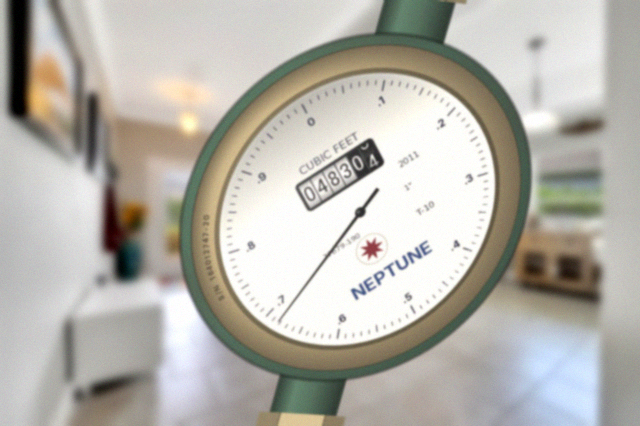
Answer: 48303.68 ft³
